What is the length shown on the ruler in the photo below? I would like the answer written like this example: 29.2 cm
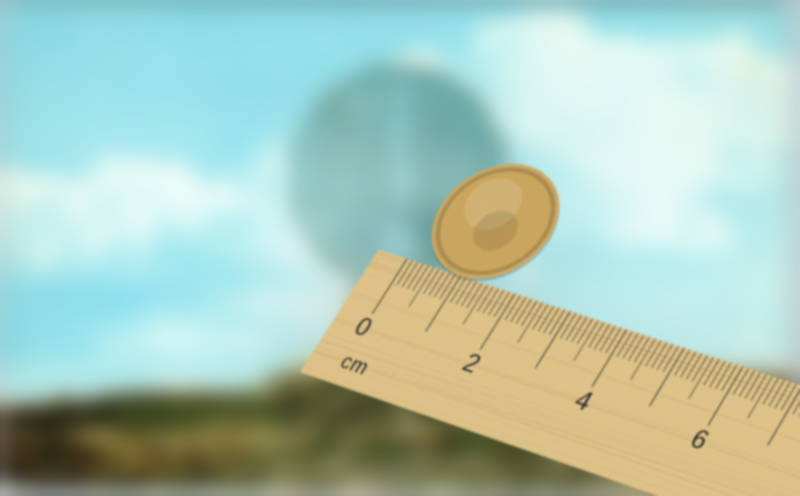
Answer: 2 cm
